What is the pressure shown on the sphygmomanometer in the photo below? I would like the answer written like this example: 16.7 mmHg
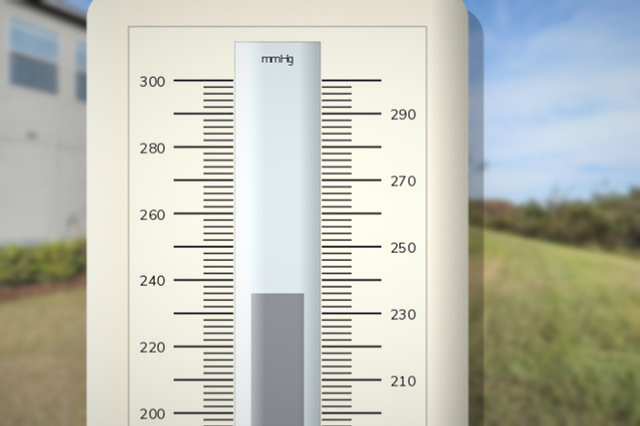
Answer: 236 mmHg
